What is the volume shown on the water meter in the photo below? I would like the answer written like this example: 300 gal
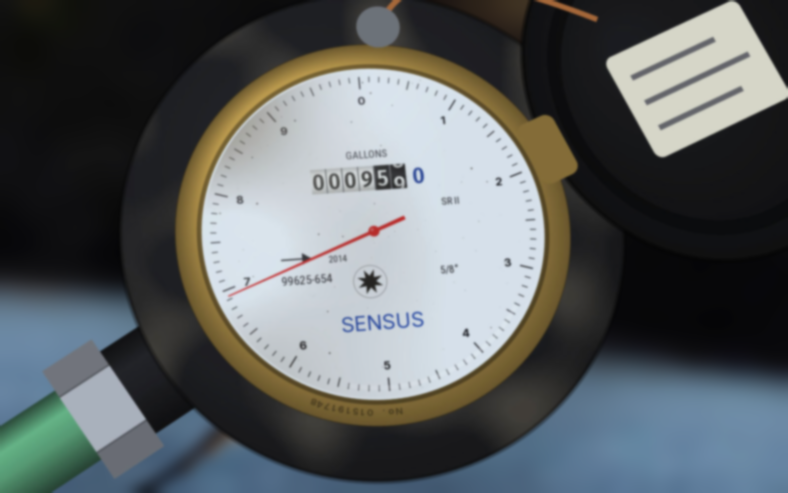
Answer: 9586.9 gal
